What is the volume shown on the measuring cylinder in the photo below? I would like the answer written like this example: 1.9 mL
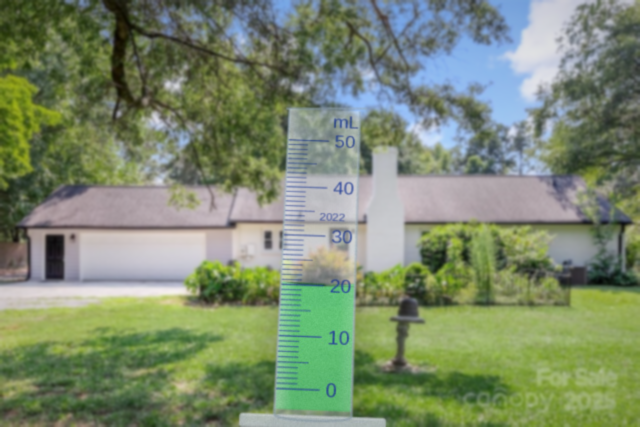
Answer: 20 mL
